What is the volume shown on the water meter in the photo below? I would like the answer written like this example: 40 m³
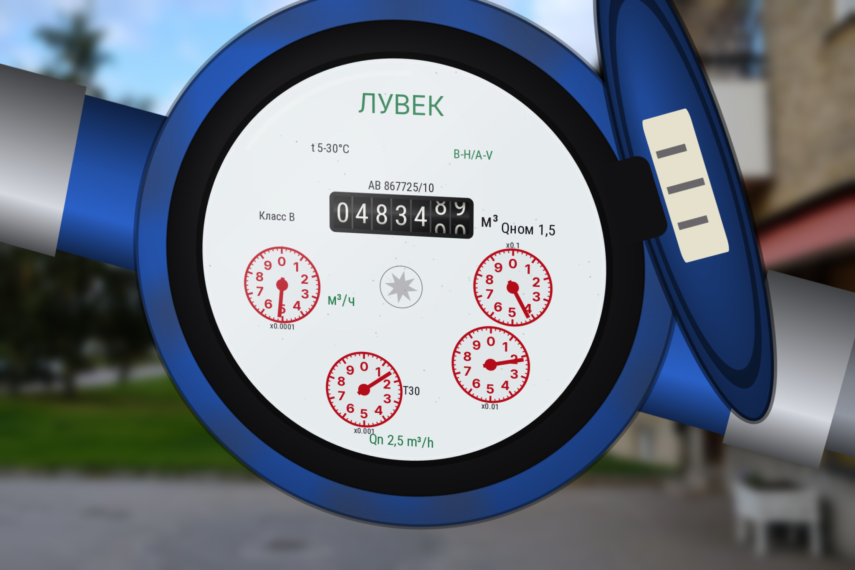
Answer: 483489.4215 m³
